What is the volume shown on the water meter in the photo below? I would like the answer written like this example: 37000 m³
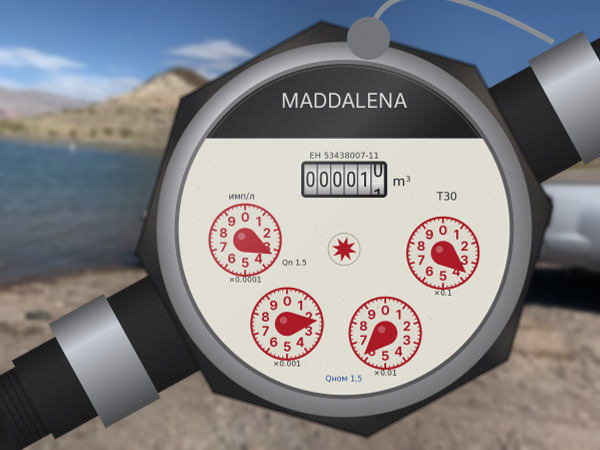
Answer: 10.3623 m³
